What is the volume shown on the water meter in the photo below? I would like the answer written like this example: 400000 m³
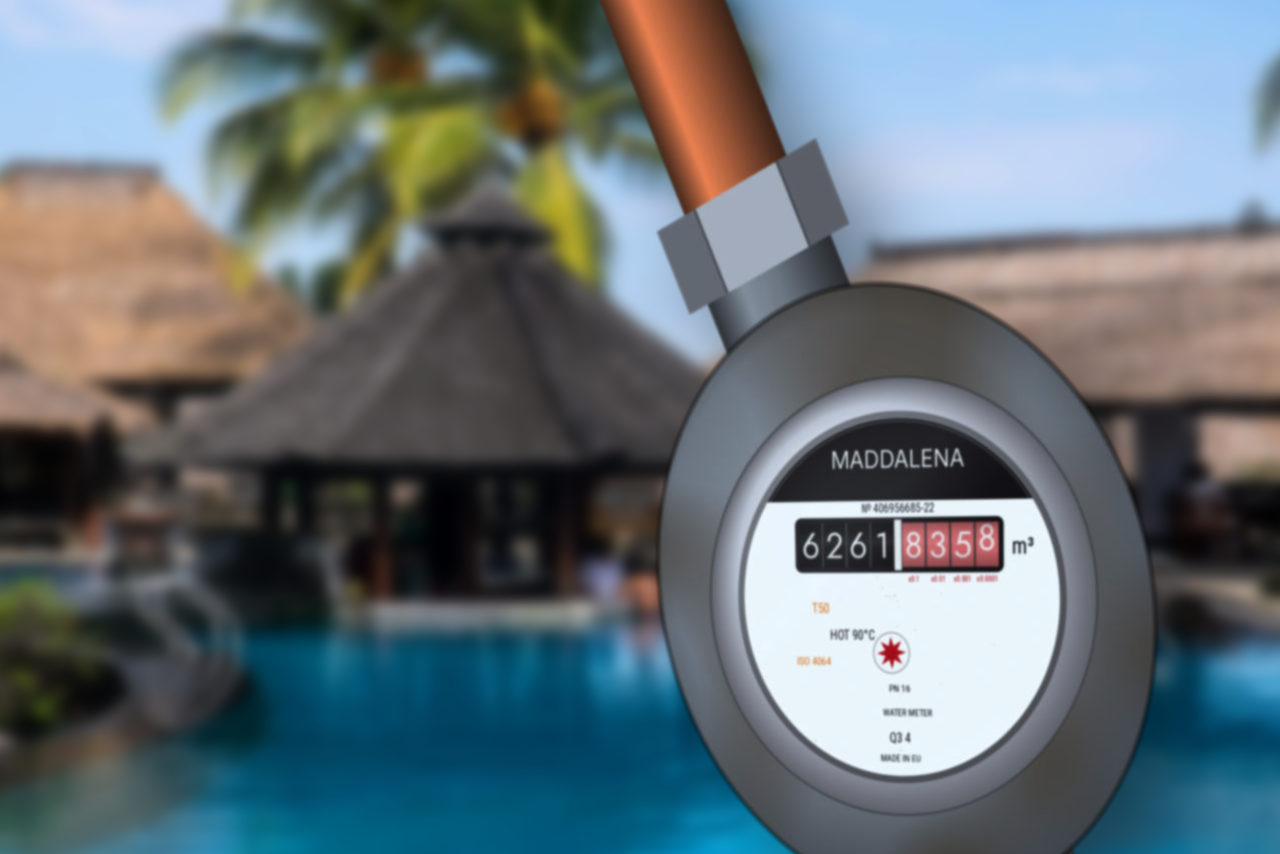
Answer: 6261.8358 m³
